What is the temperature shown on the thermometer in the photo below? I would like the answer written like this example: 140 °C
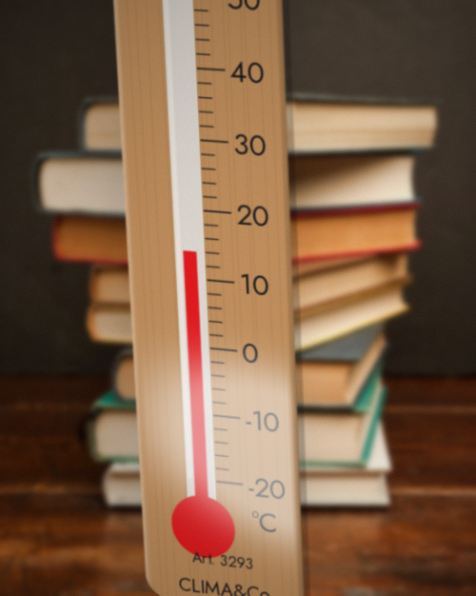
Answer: 14 °C
